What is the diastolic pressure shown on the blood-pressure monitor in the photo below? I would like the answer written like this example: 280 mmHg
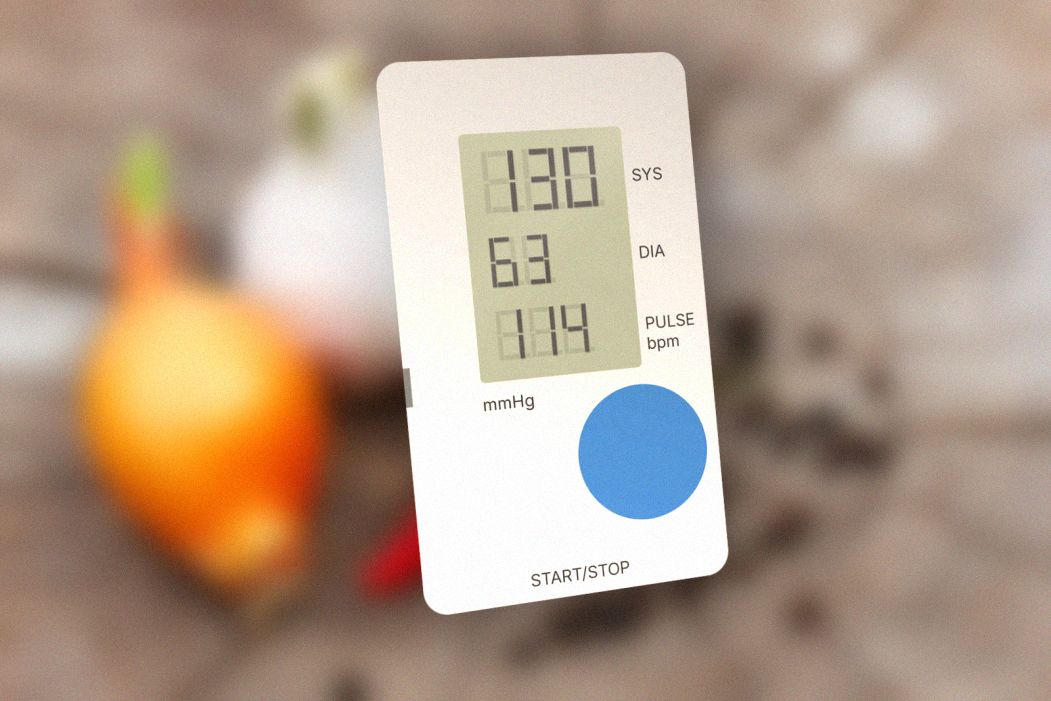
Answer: 63 mmHg
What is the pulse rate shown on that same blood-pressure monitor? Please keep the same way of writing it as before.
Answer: 114 bpm
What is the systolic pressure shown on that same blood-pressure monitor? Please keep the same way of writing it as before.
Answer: 130 mmHg
